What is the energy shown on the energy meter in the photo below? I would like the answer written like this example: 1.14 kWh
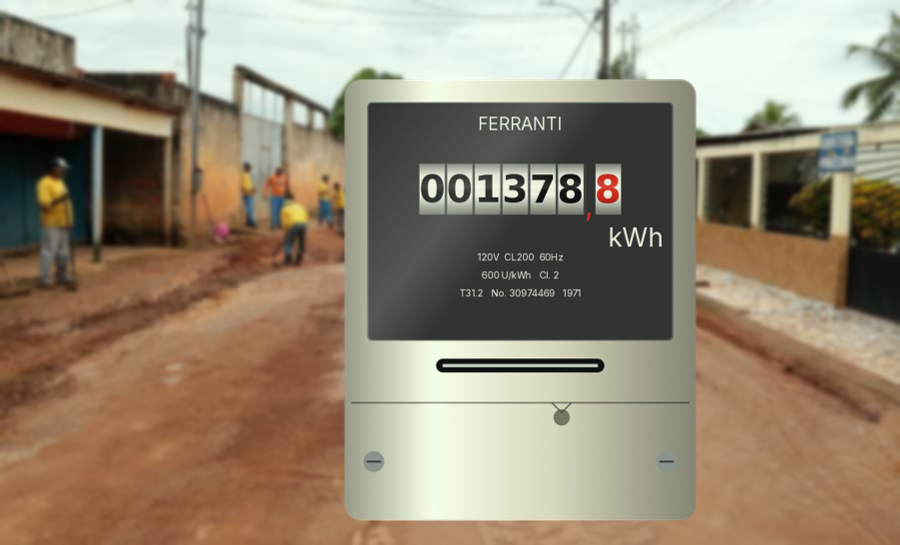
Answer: 1378.8 kWh
